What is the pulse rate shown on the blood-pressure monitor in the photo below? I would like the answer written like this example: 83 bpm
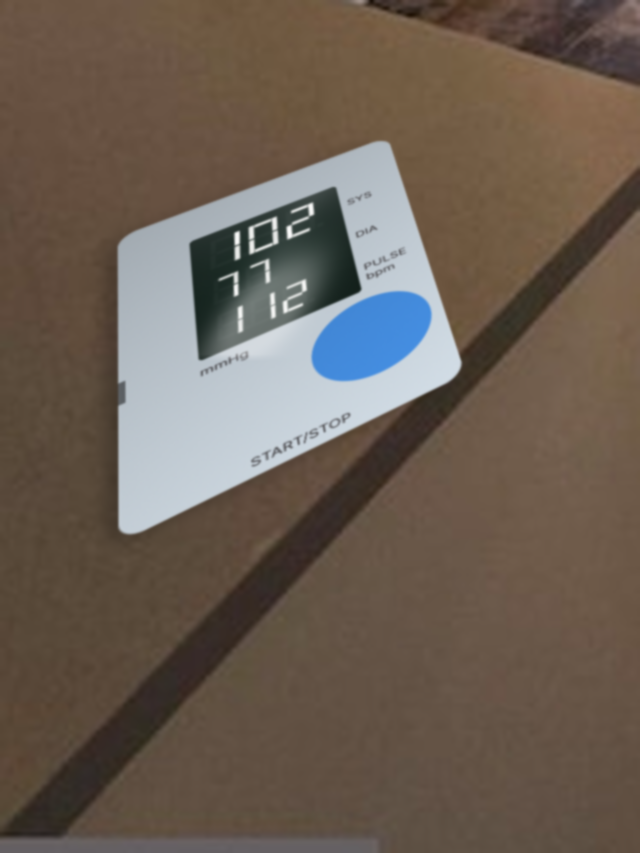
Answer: 112 bpm
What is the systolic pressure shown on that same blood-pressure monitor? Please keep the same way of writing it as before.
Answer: 102 mmHg
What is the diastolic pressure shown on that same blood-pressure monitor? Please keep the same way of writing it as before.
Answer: 77 mmHg
